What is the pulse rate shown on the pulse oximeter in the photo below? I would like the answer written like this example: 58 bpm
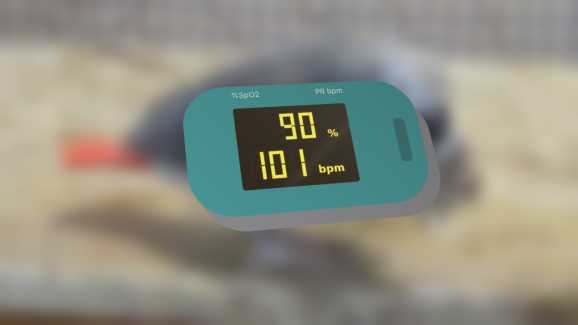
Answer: 101 bpm
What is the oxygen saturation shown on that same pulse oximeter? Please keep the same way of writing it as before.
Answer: 90 %
